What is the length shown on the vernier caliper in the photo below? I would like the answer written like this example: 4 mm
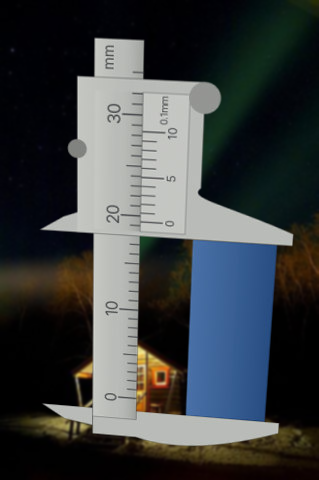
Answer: 19.4 mm
